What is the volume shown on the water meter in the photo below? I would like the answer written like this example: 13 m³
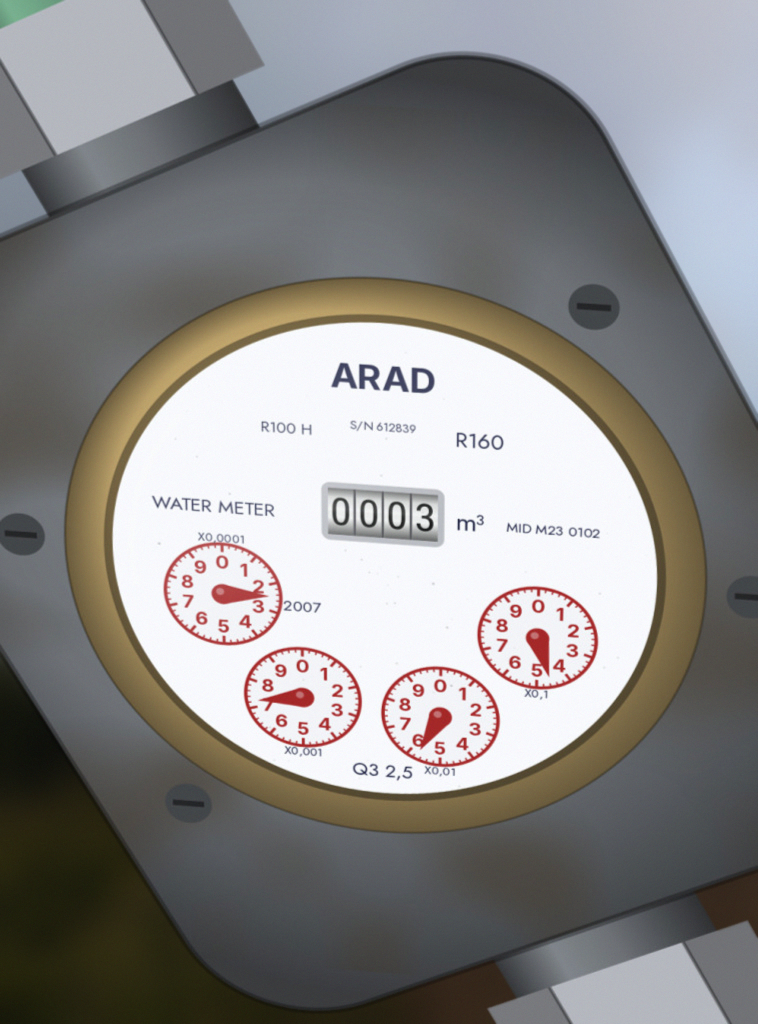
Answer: 3.4572 m³
